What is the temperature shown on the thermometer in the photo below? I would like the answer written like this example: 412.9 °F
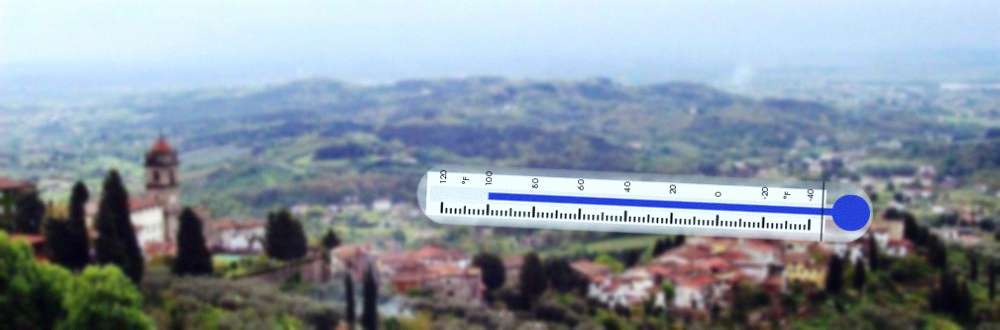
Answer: 100 °F
